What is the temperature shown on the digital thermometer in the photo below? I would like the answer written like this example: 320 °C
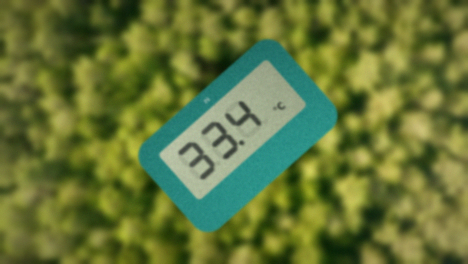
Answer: 33.4 °C
